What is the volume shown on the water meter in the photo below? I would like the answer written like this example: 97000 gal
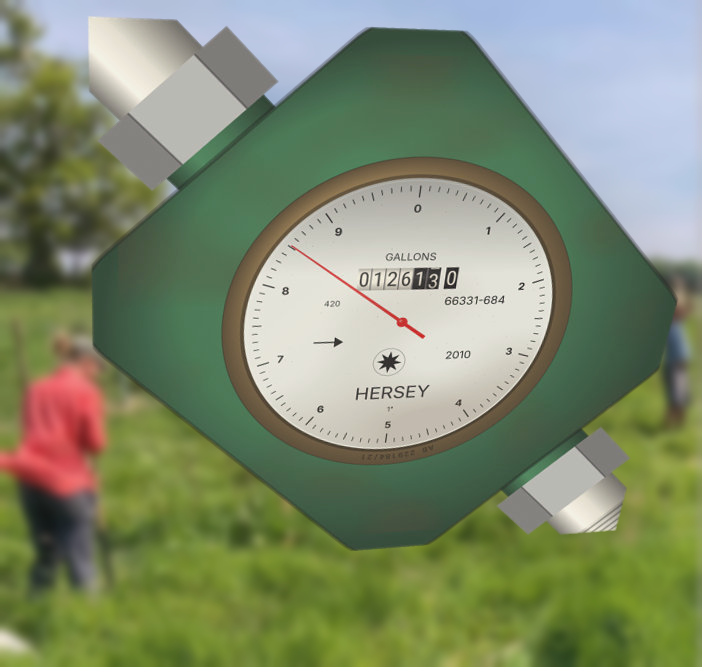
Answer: 126128.5 gal
